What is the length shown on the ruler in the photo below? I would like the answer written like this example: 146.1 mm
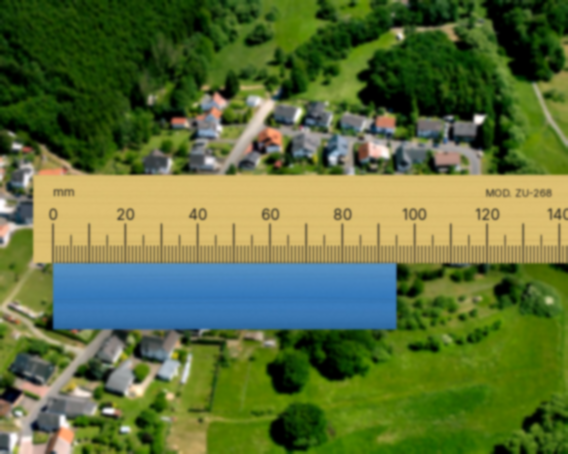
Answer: 95 mm
